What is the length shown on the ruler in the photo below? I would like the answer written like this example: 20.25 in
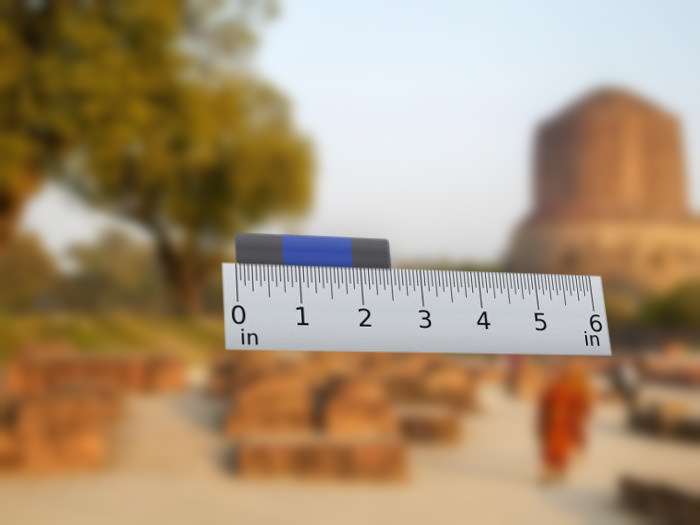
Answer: 2.5 in
